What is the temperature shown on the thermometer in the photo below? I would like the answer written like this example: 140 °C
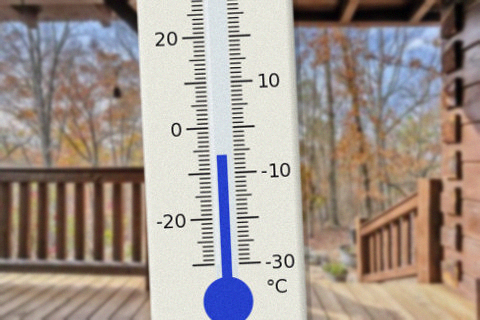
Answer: -6 °C
